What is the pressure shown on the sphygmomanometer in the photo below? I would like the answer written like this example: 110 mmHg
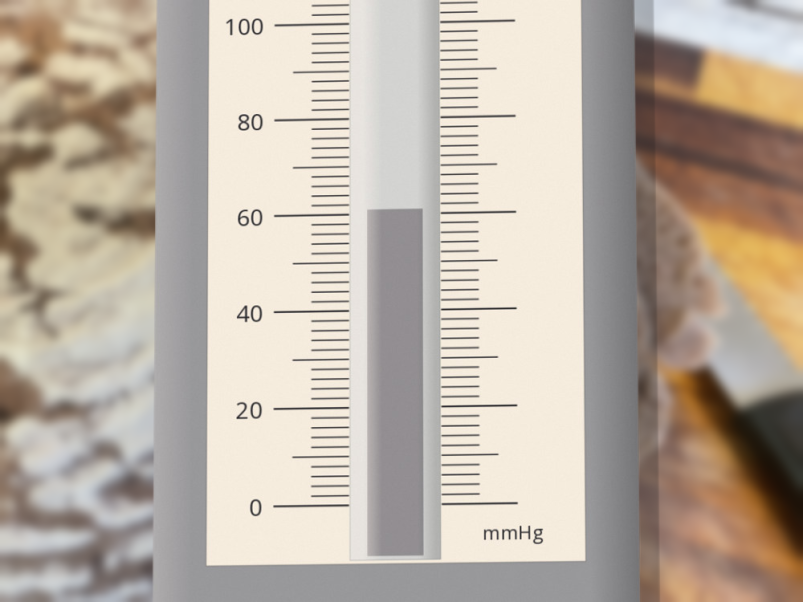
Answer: 61 mmHg
